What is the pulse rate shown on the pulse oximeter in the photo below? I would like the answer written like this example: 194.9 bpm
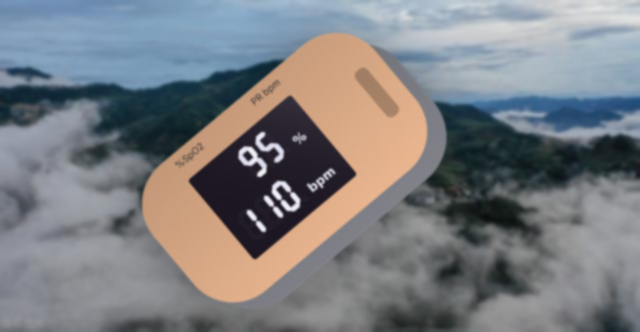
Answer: 110 bpm
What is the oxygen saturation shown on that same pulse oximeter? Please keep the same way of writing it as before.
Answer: 95 %
